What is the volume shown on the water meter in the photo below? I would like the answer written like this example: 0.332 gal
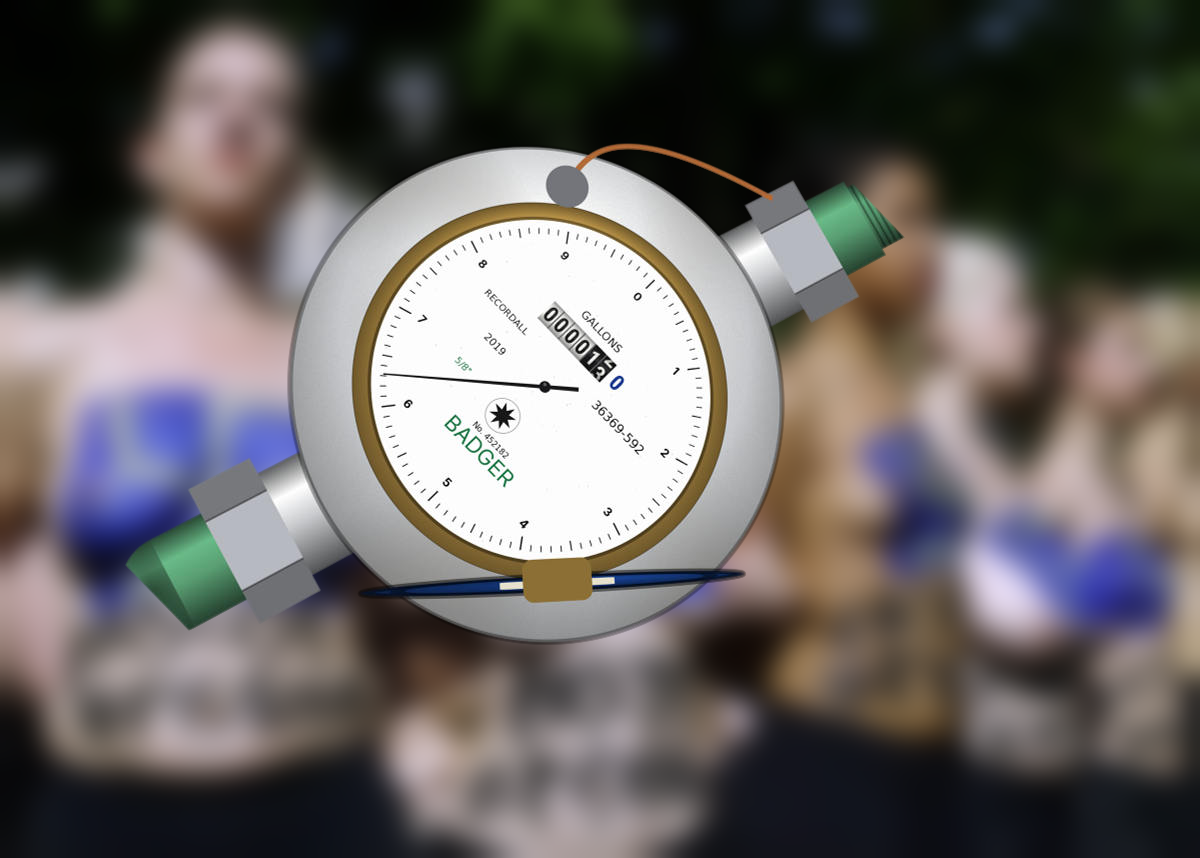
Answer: 126.3 gal
